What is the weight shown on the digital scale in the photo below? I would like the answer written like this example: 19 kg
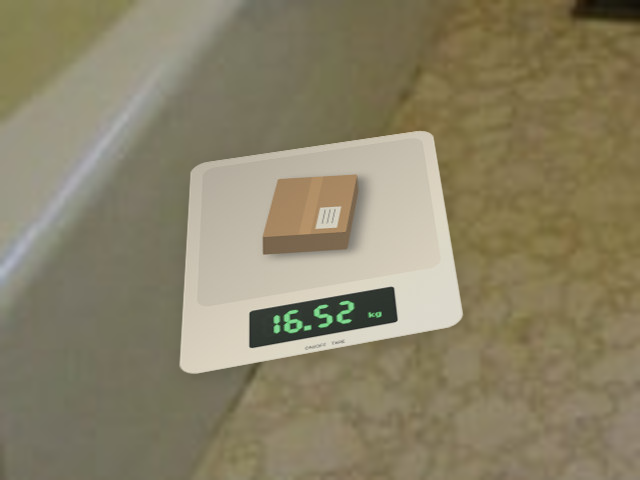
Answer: 16.52 kg
